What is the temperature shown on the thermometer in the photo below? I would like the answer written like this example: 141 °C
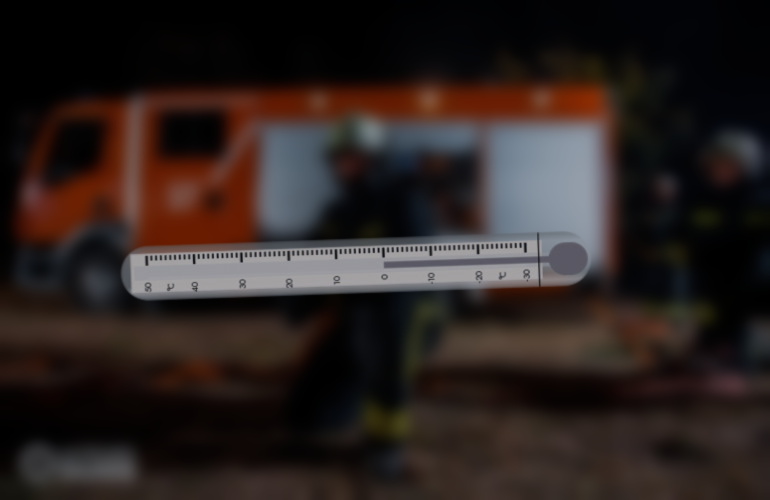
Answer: 0 °C
